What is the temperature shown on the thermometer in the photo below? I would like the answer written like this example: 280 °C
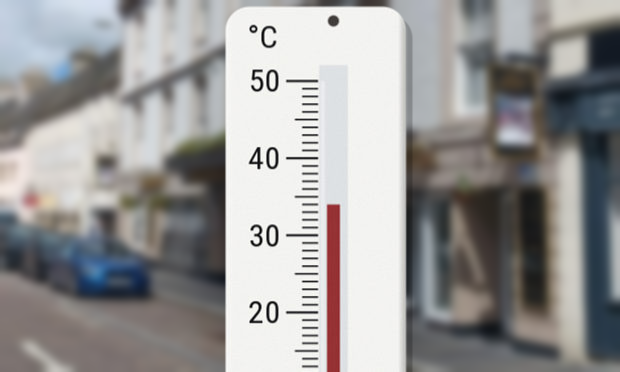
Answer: 34 °C
